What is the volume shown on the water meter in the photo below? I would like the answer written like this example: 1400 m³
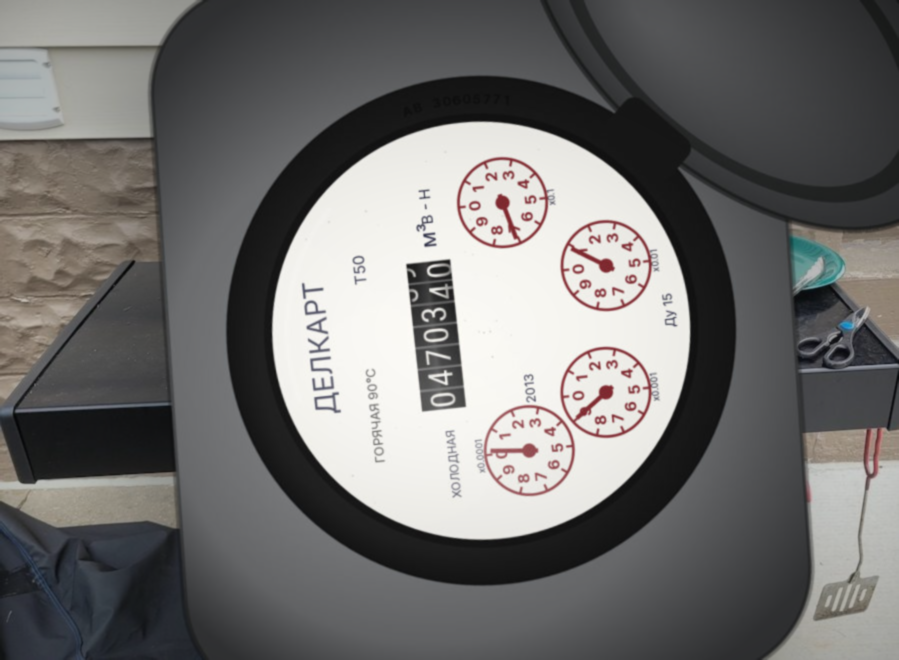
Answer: 470339.7090 m³
